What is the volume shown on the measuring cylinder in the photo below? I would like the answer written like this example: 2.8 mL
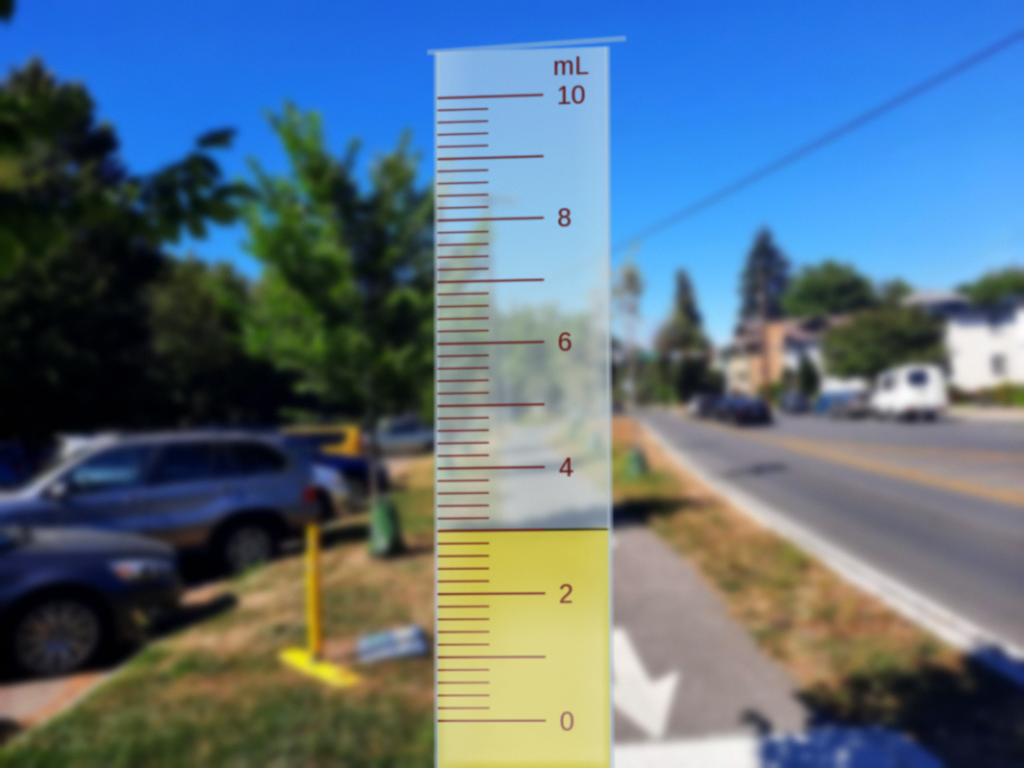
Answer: 3 mL
